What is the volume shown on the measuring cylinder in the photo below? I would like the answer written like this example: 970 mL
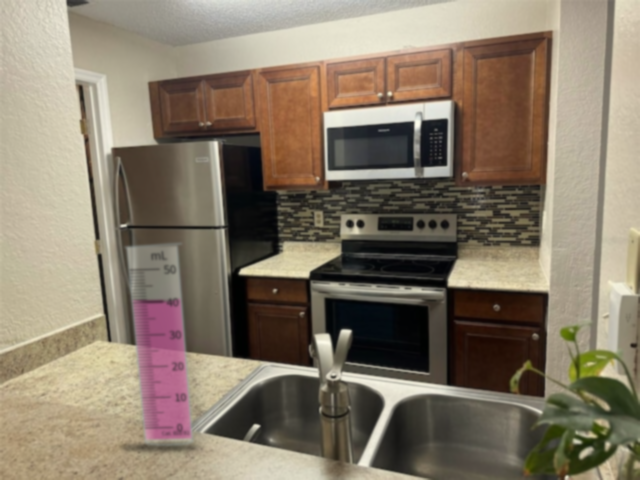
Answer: 40 mL
